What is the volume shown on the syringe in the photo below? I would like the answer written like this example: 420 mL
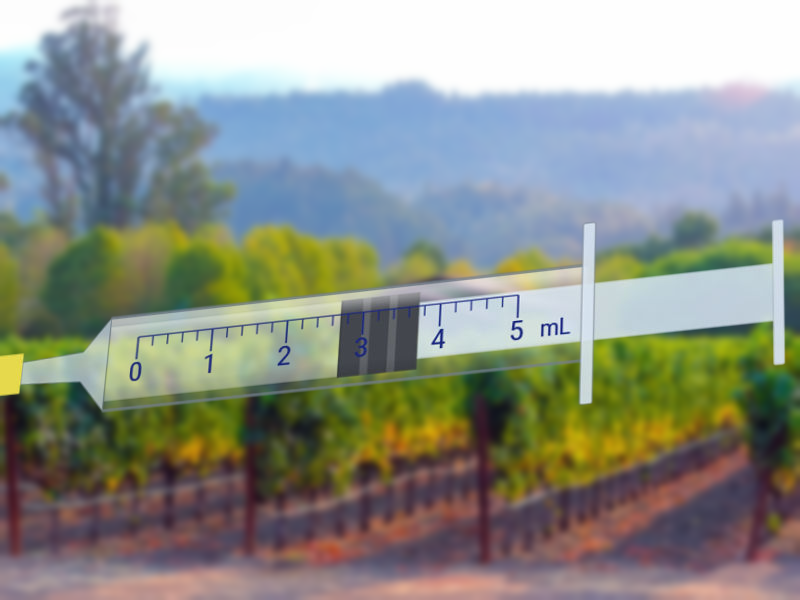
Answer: 2.7 mL
